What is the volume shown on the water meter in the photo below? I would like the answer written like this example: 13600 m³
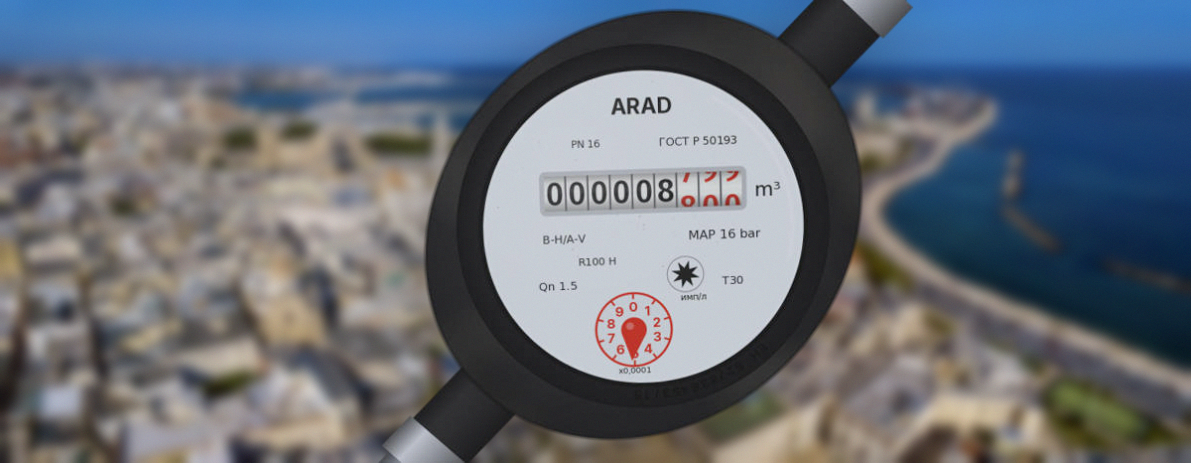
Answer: 8.7995 m³
